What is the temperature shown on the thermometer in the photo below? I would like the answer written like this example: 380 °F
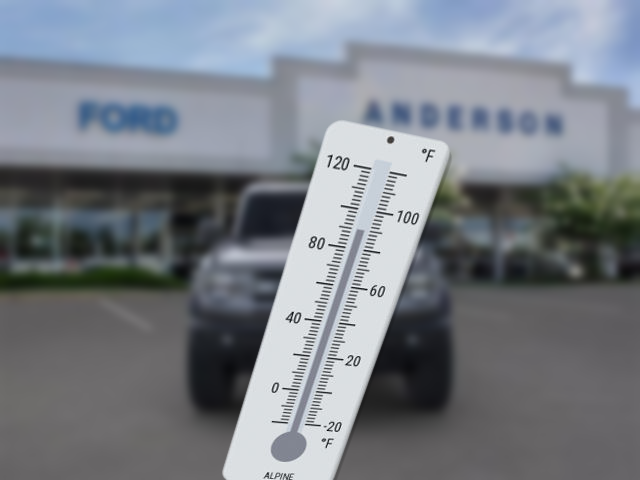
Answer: 90 °F
